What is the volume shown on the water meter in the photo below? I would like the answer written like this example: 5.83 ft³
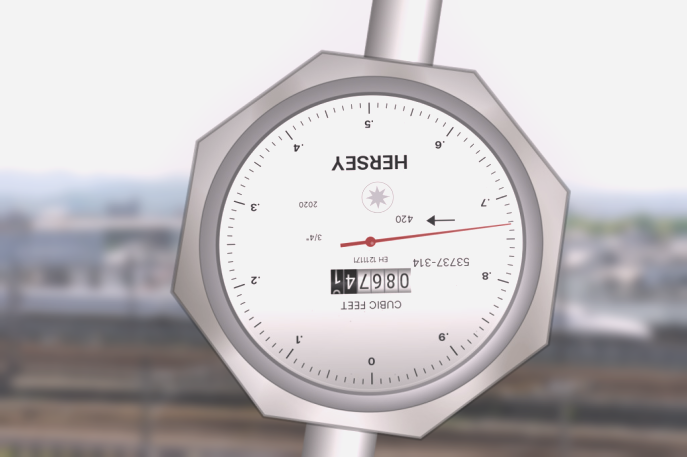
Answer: 86740.73 ft³
